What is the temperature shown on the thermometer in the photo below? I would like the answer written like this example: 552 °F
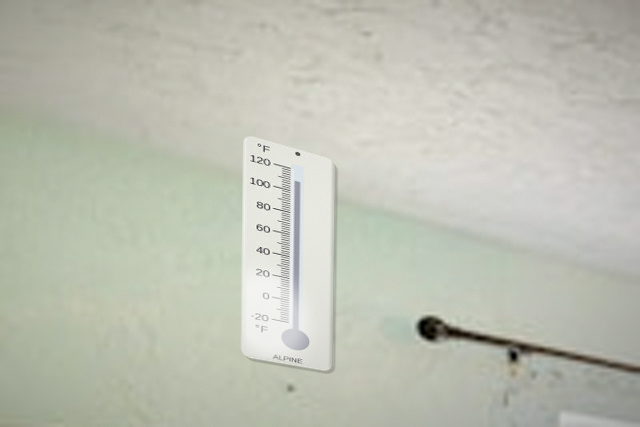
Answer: 110 °F
